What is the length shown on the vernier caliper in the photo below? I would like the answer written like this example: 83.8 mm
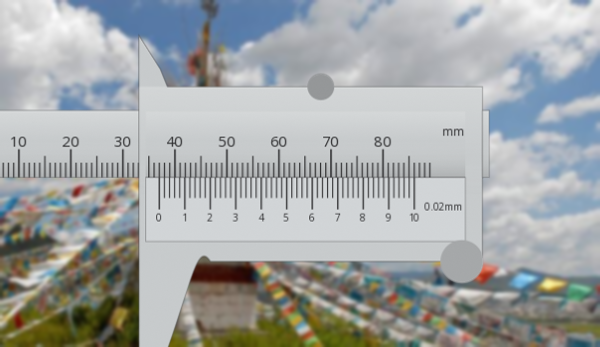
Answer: 37.0 mm
